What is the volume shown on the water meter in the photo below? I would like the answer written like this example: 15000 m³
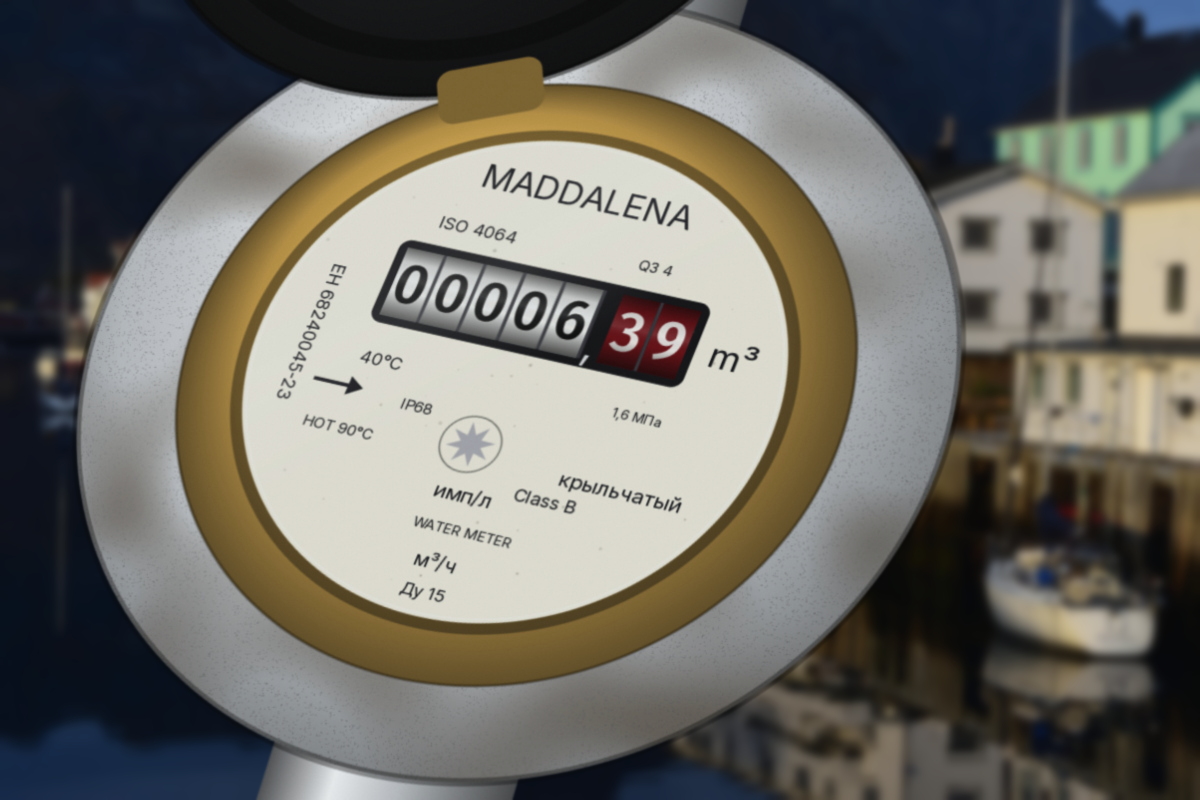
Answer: 6.39 m³
